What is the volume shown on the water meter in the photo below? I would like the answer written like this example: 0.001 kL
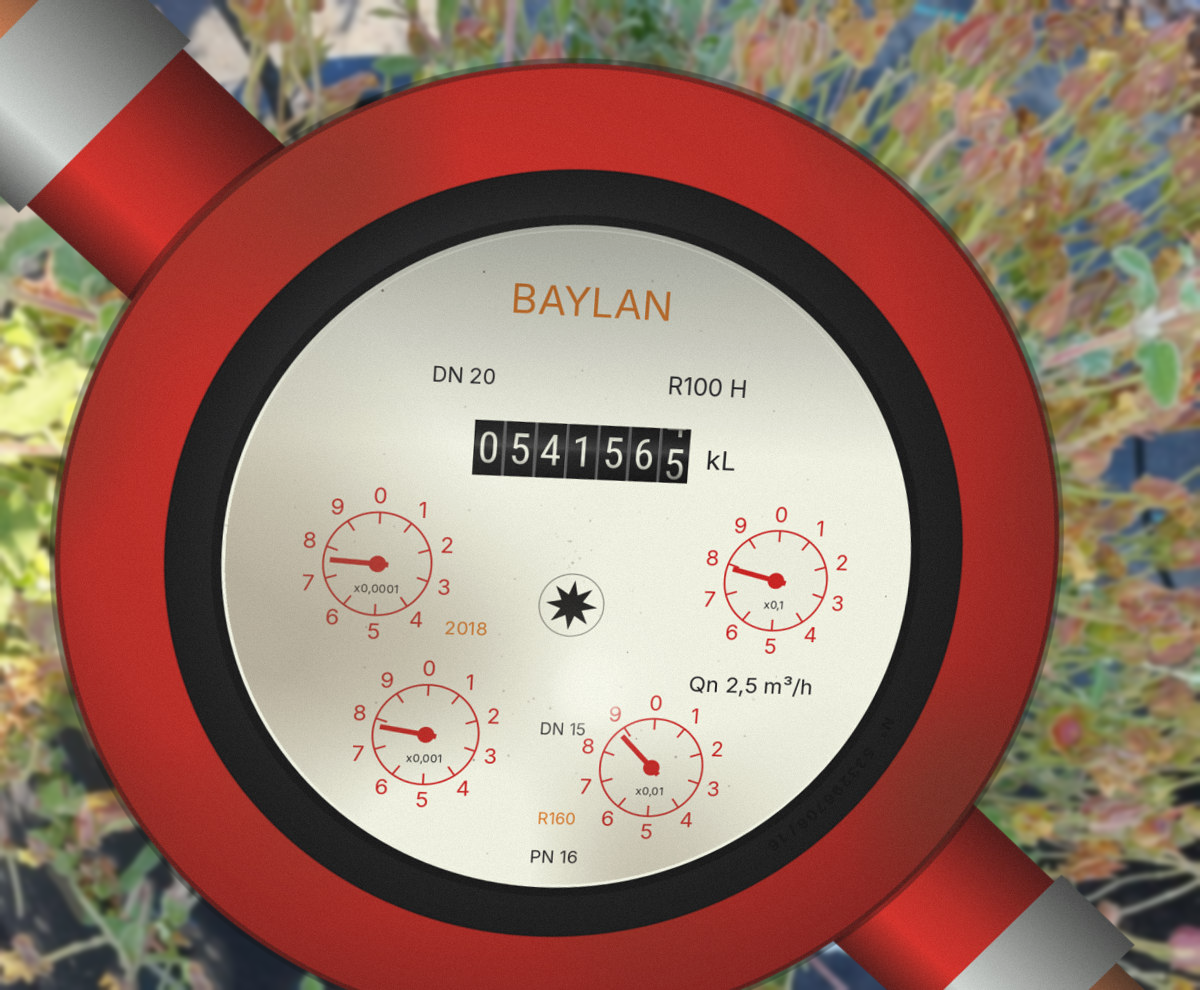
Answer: 541564.7877 kL
